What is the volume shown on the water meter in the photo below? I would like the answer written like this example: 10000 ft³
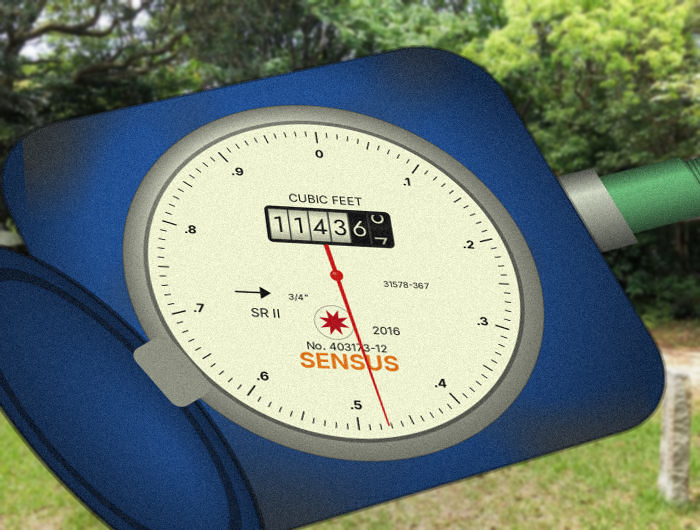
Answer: 114366.47 ft³
